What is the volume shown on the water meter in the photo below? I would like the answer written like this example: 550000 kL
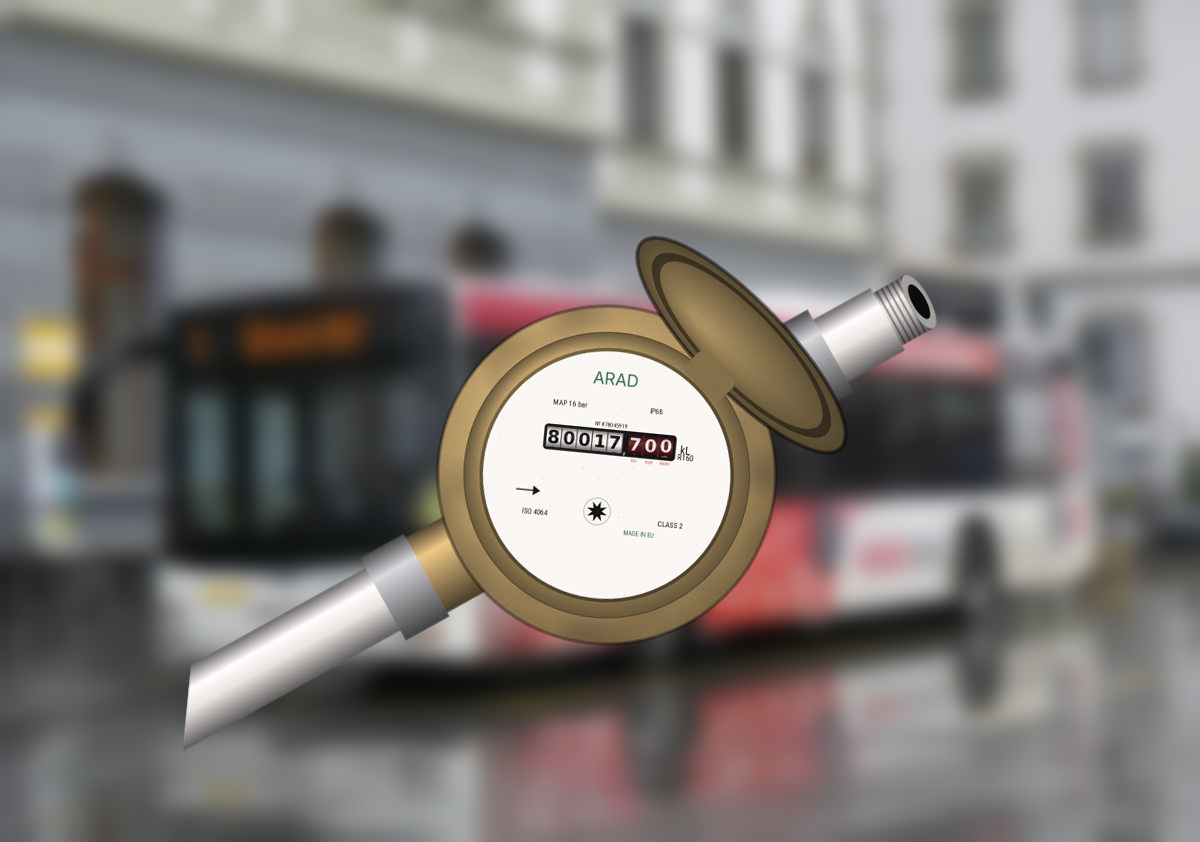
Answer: 80017.700 kL
